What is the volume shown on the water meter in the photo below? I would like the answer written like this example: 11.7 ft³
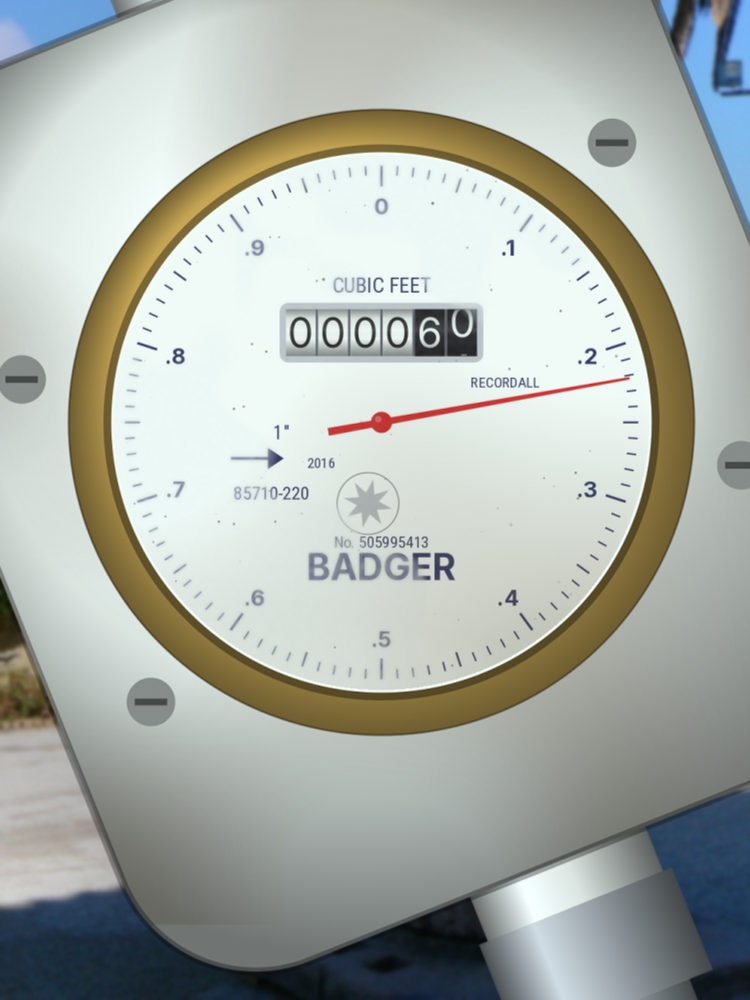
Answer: 60.22 ft³
